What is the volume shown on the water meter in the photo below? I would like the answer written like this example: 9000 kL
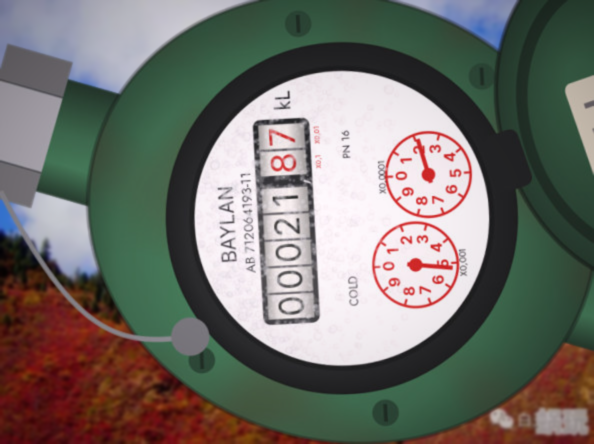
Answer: 21.8752 kL
